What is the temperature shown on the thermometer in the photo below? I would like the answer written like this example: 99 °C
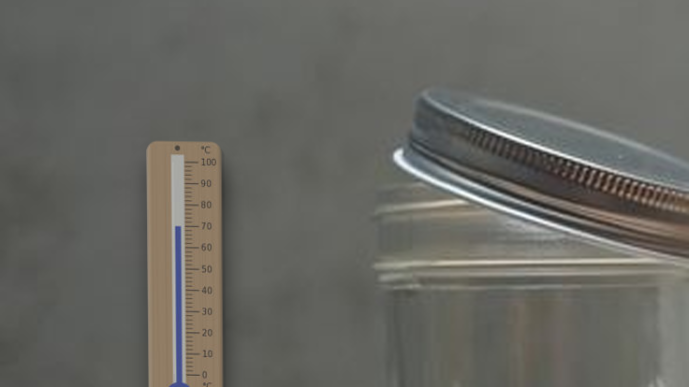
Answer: 70 °C
